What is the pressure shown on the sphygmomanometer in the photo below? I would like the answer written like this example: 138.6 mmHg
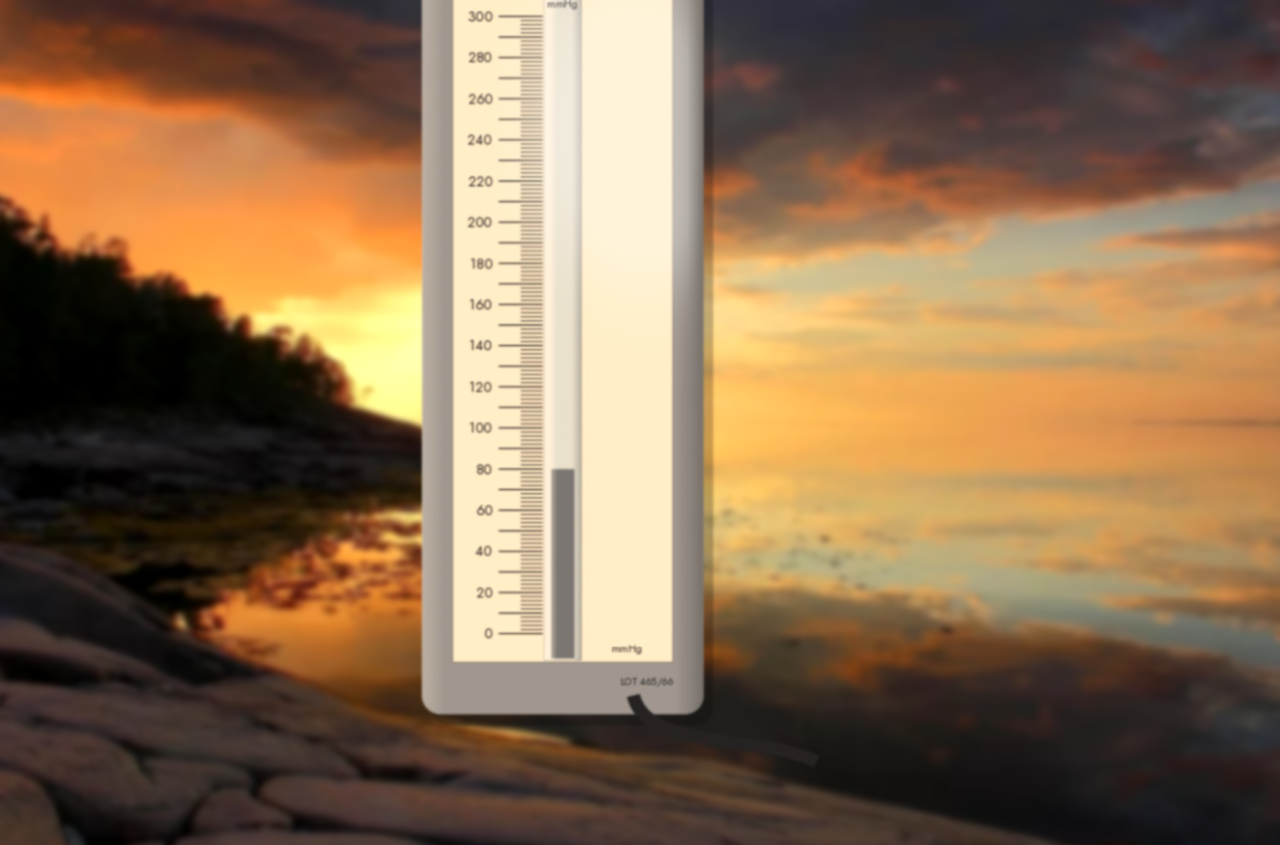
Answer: 80 mmHg
